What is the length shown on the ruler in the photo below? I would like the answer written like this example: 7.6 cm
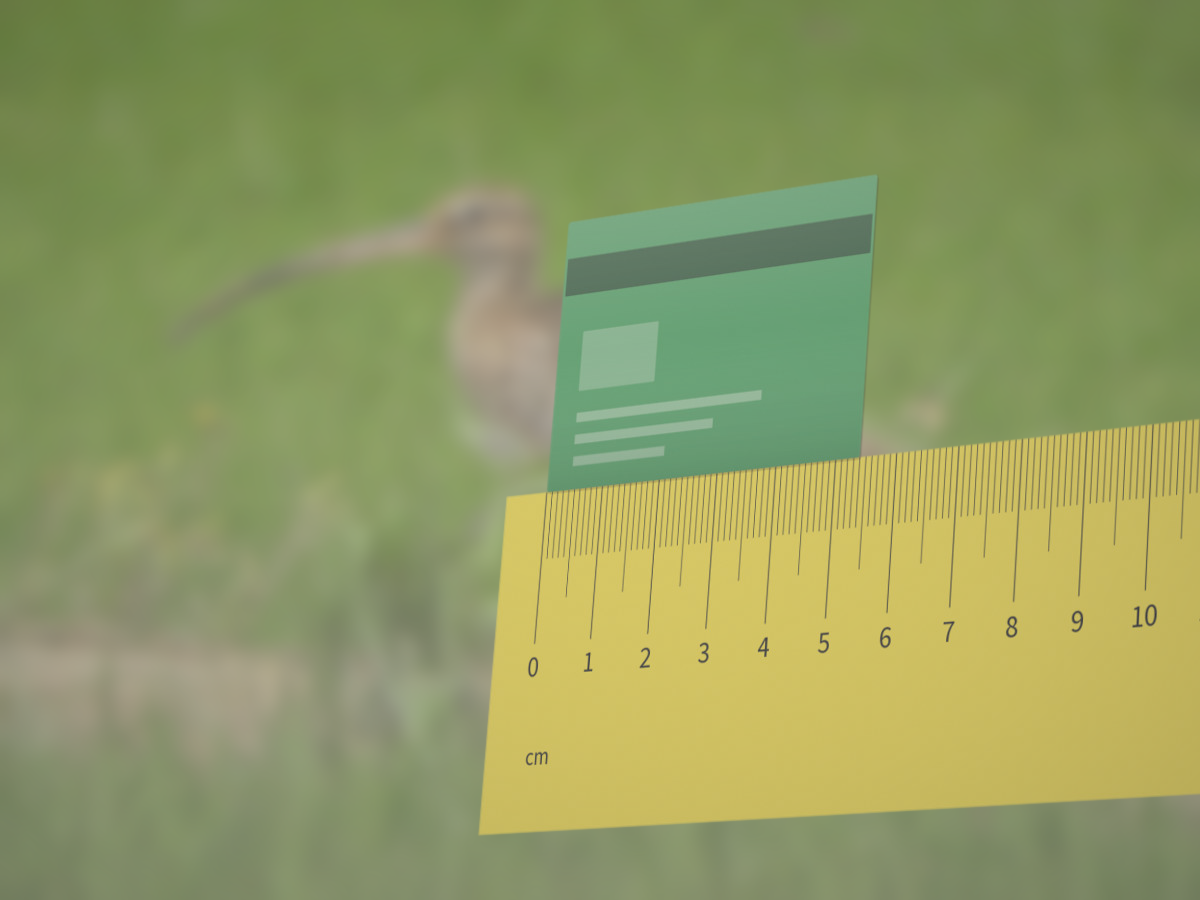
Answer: 5.4 cm
